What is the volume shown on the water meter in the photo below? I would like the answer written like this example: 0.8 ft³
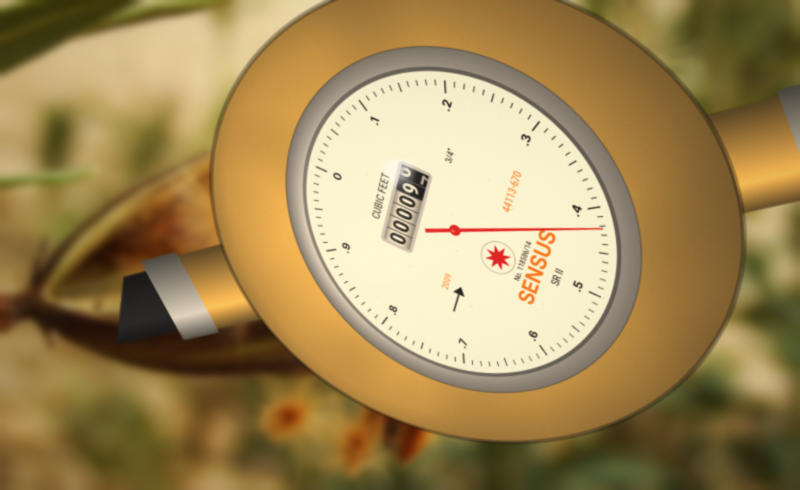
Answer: 96.42 ft³
